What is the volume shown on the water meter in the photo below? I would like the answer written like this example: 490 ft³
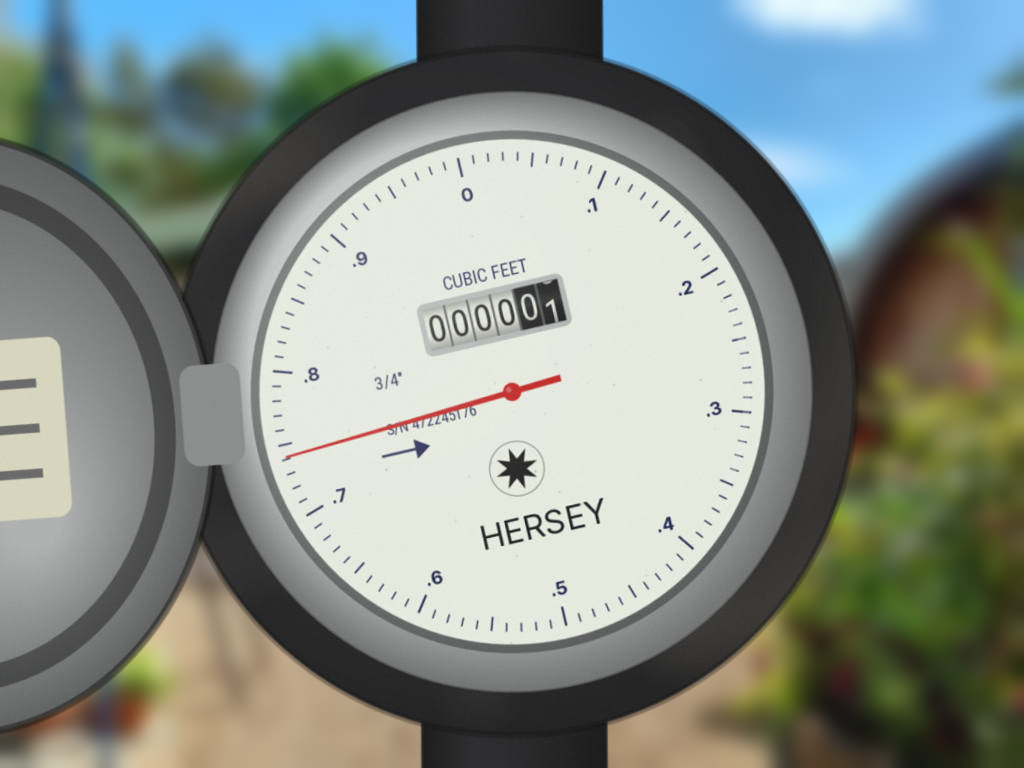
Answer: 0.74 ft³
